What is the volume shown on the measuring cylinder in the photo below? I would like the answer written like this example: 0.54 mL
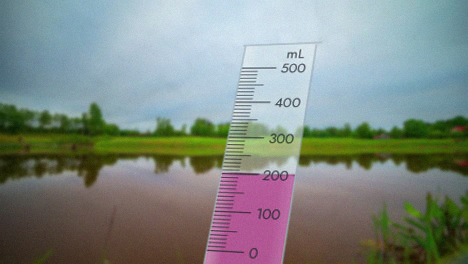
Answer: 200 mL
